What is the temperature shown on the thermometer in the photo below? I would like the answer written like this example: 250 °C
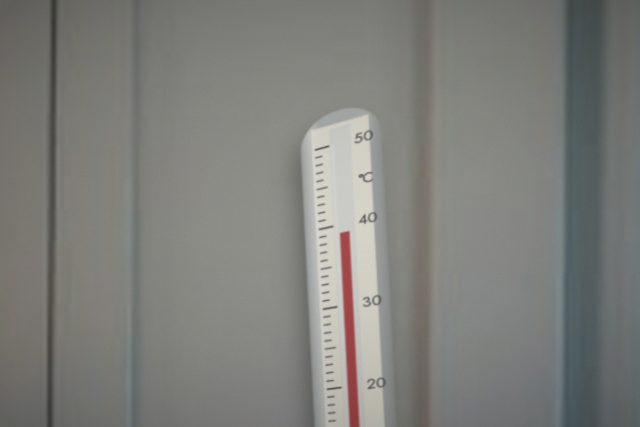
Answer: 39 °C
